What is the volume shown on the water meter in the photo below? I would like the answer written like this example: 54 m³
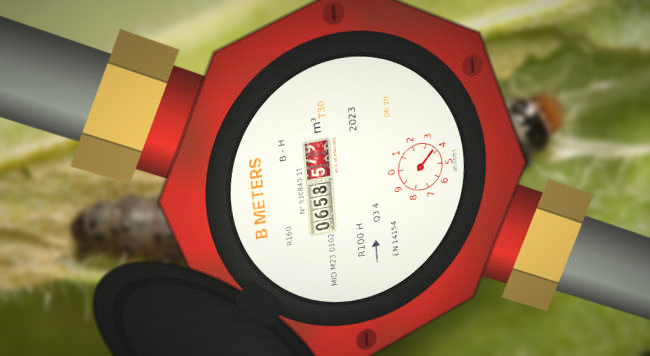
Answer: 658.5793 m³
